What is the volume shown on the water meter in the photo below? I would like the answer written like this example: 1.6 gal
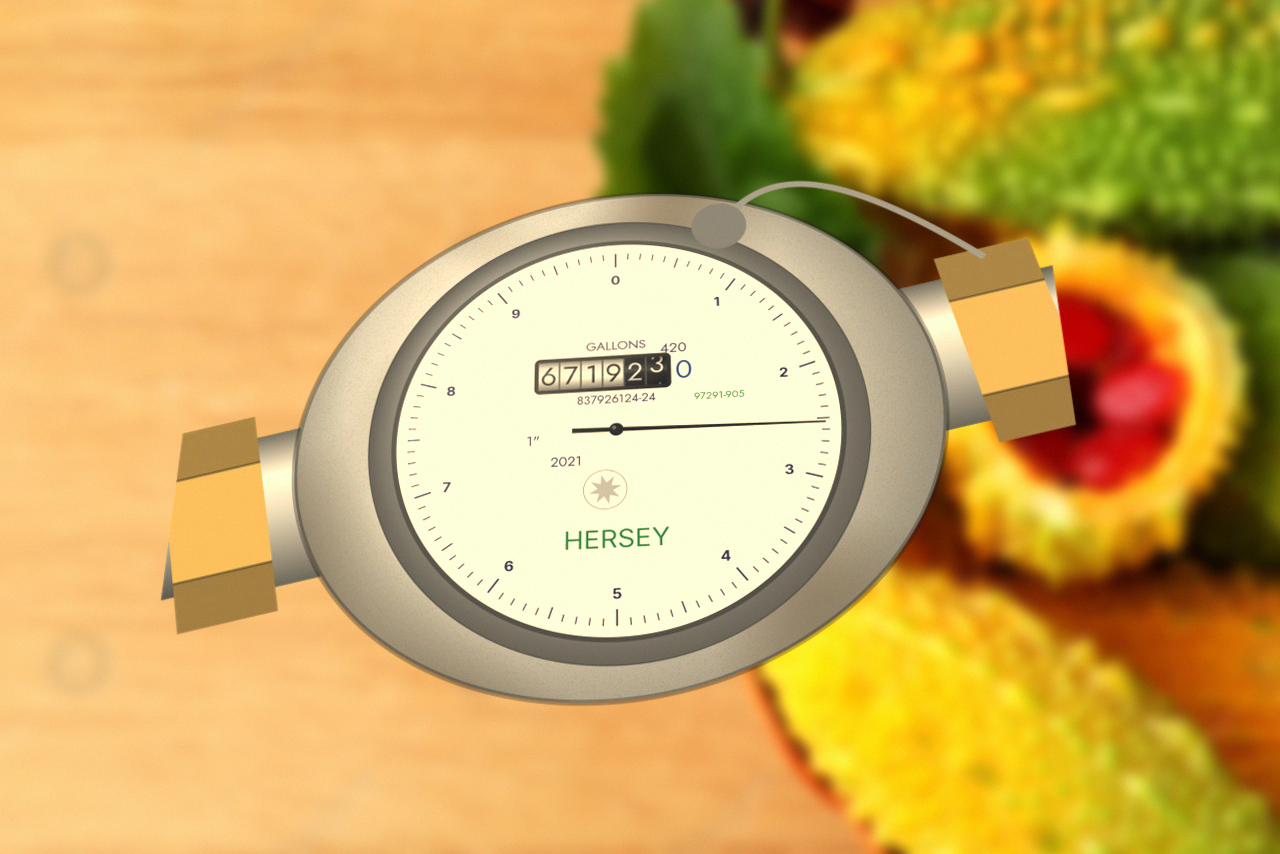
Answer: 6719232.5 gal
